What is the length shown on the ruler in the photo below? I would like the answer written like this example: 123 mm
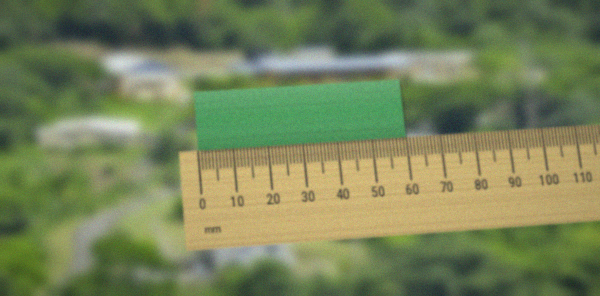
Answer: 60 mm
